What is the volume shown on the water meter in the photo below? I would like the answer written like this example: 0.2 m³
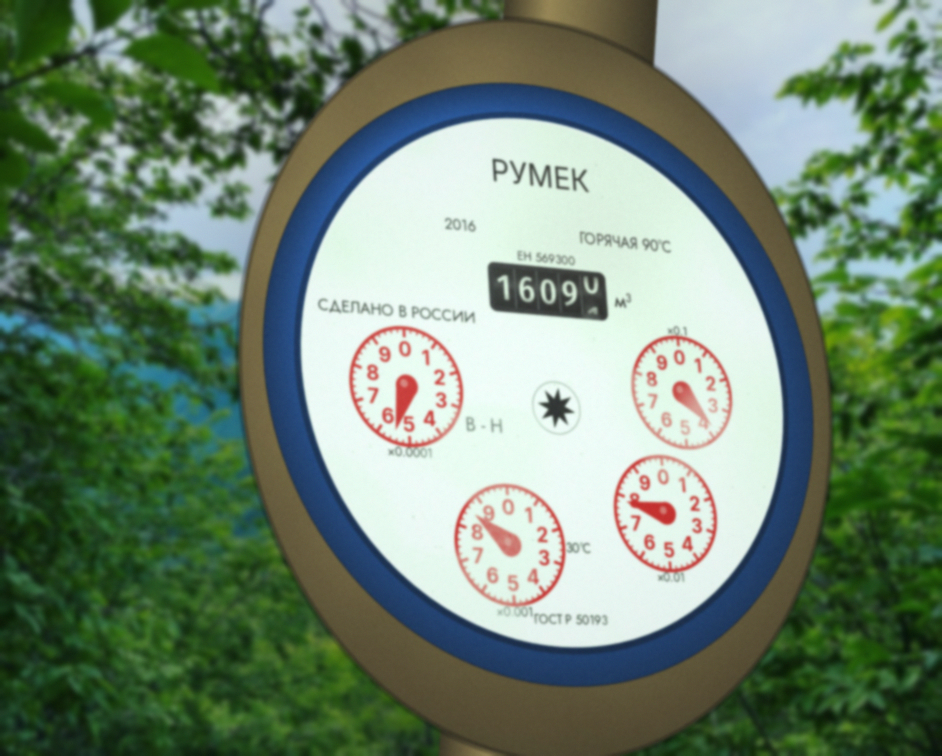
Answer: 16090.3785 m³
